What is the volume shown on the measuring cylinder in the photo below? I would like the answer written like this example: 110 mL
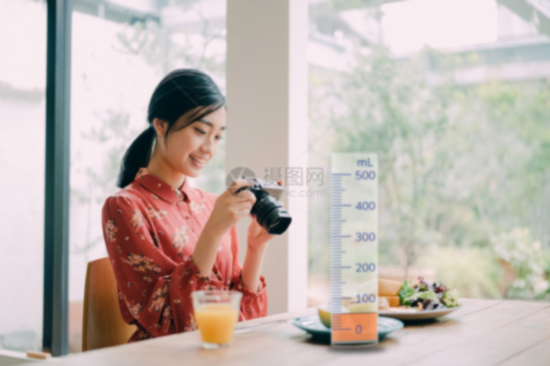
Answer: 50 mL
